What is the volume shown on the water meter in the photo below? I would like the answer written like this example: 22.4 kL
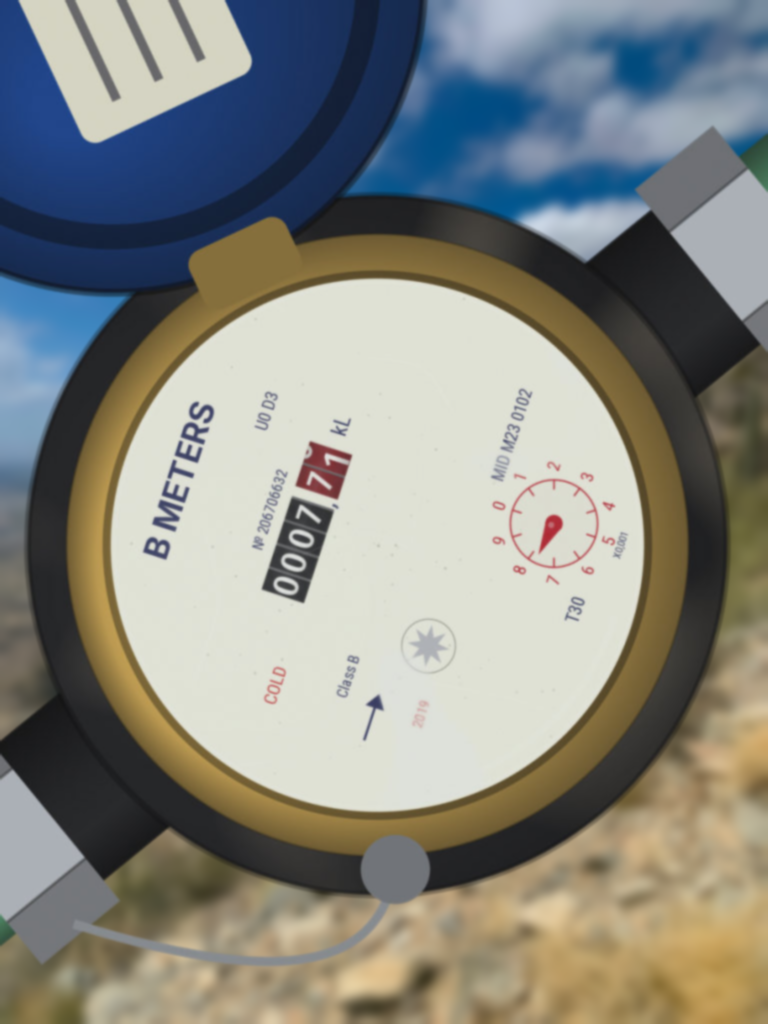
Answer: 7.707 kL
